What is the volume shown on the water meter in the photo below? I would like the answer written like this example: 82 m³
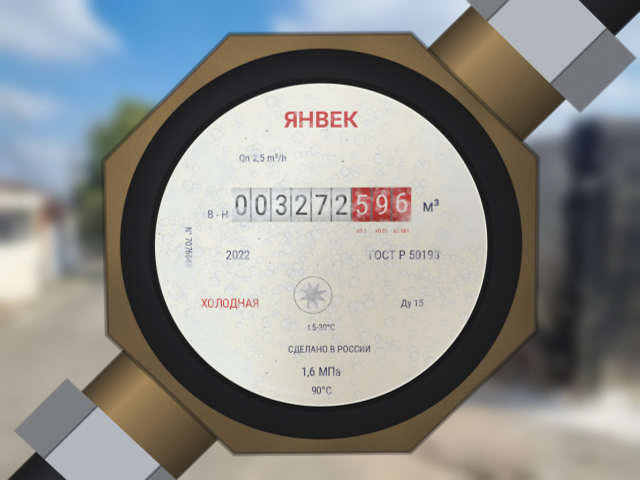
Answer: 3272.596 m³
